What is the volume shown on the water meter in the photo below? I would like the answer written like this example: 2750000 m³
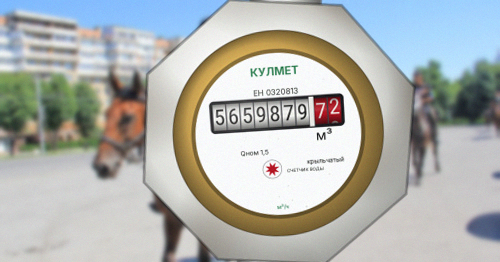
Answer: 5659879.72 m³
